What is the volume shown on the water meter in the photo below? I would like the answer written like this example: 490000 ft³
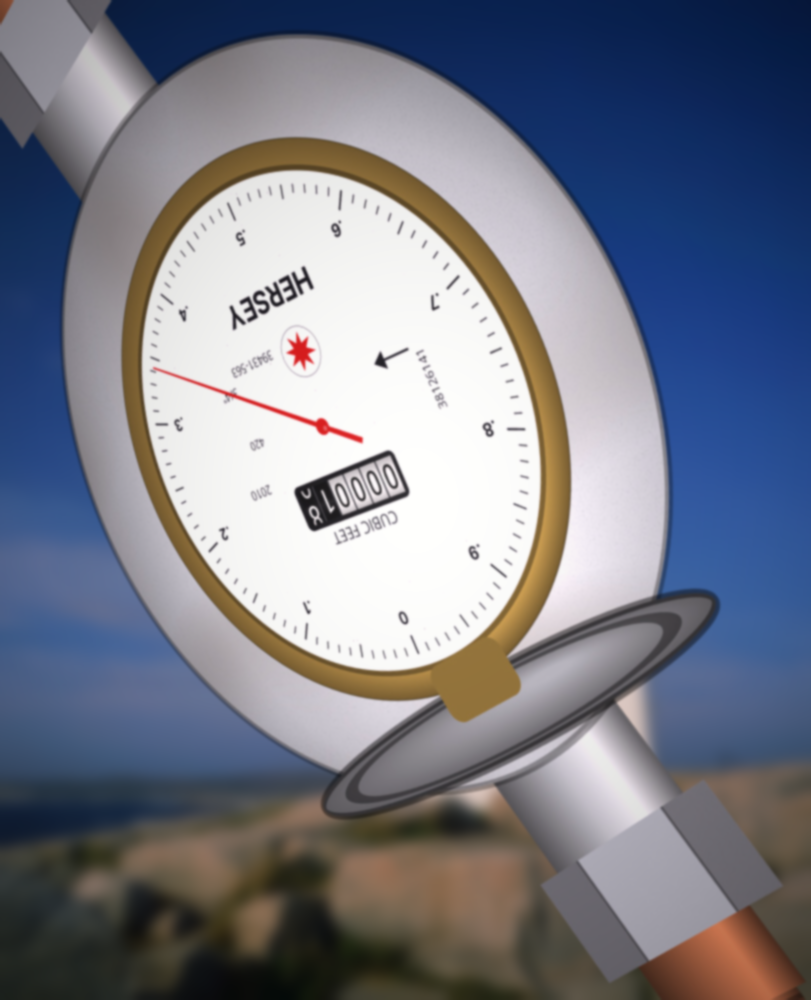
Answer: 18.34 ft³
